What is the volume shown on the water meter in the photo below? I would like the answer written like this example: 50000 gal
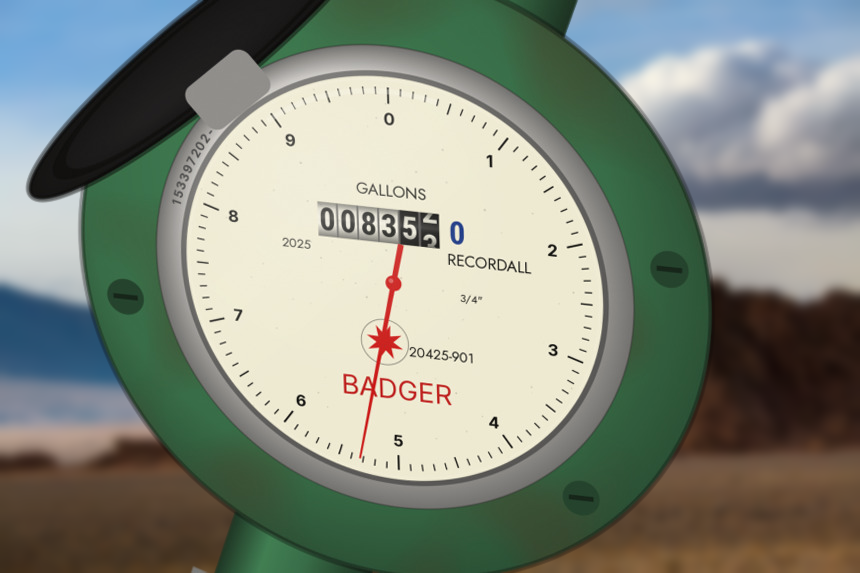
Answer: 83525.3 gal
